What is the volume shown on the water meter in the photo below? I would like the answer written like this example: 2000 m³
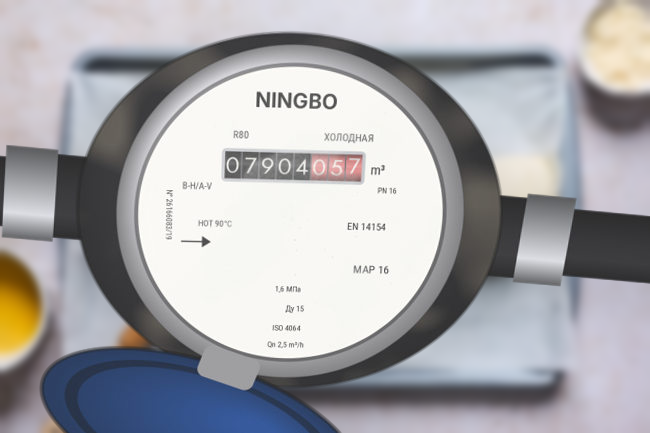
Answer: 7904.057 m³
